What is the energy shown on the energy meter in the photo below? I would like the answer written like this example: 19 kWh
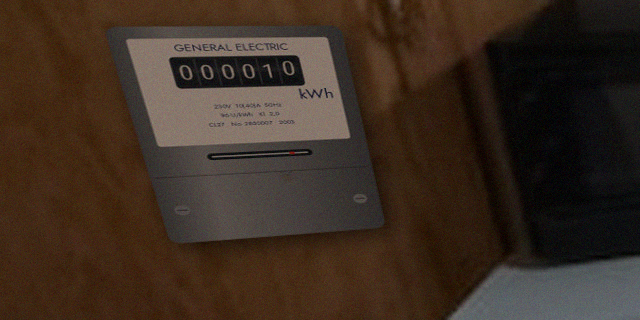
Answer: 10 kWh
